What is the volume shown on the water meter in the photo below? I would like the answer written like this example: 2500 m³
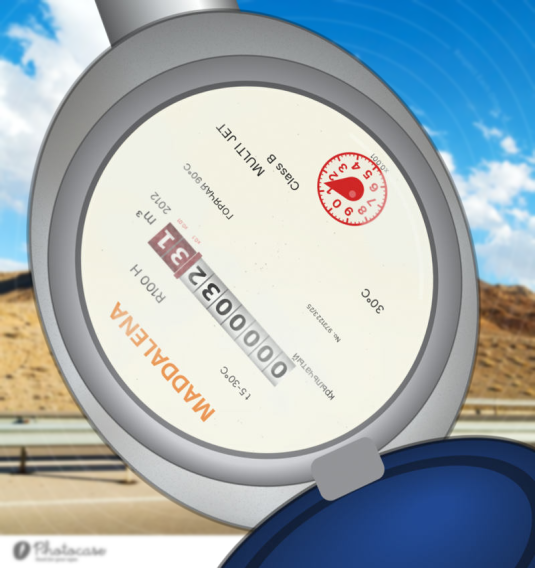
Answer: 32.311 m³
